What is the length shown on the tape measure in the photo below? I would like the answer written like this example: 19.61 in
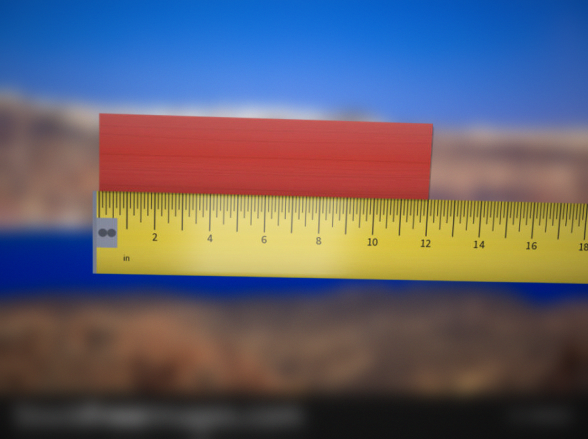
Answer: 12 in
